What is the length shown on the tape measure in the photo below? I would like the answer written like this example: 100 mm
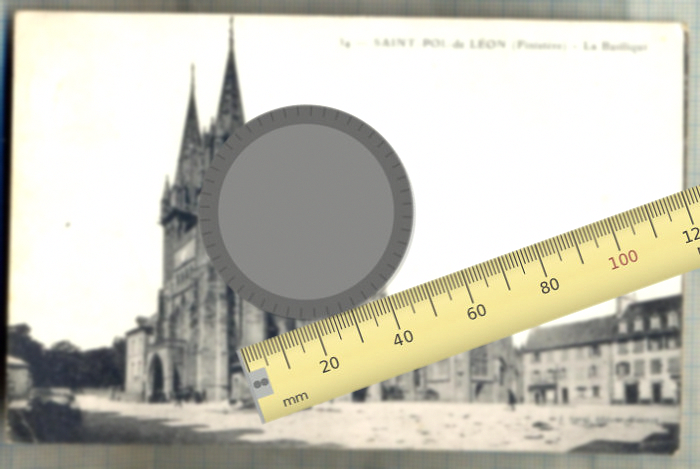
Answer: 55 mm
